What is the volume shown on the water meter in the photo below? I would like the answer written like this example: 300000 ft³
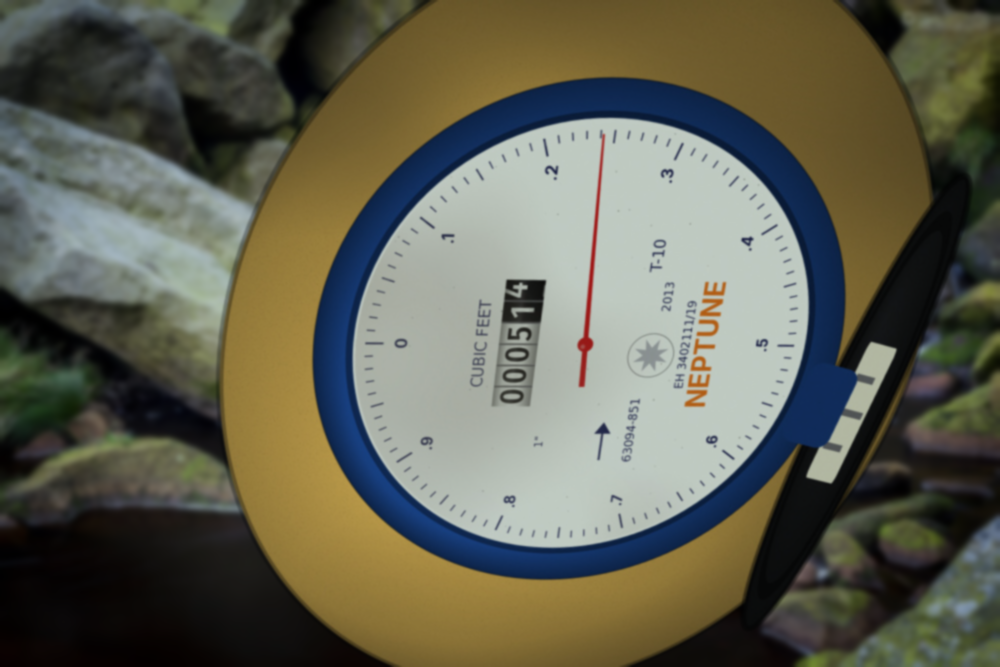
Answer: 514.24 ft³
